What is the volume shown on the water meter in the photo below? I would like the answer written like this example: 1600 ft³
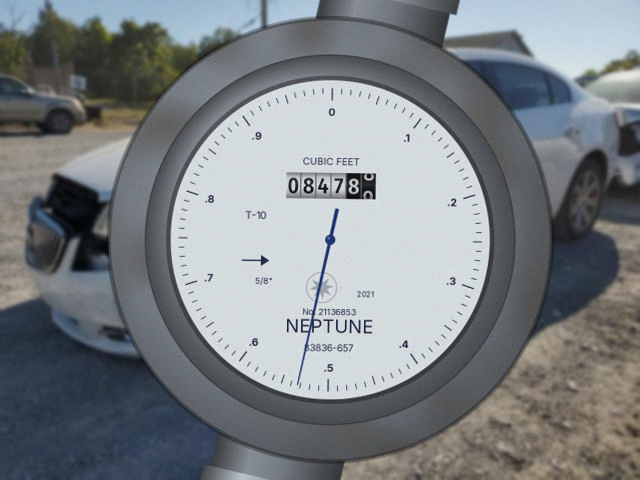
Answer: 84788.53 ft³
